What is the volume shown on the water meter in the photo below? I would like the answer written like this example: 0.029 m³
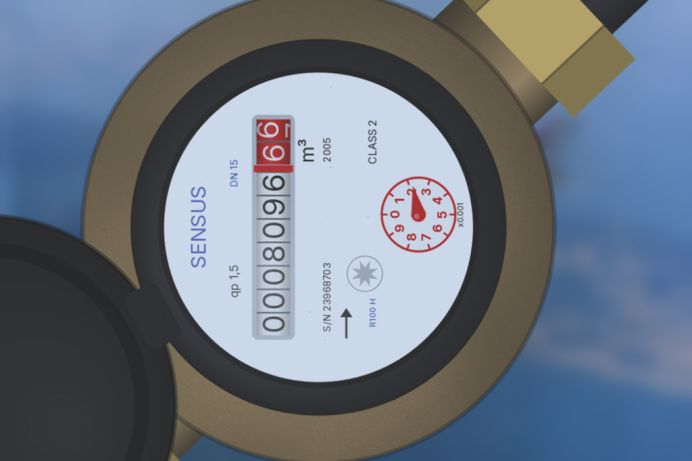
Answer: 8096.662 m³
